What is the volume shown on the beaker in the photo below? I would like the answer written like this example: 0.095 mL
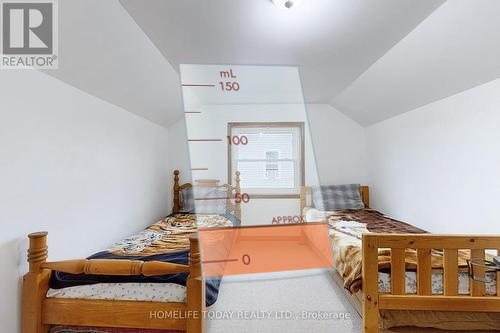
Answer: 25 mL
